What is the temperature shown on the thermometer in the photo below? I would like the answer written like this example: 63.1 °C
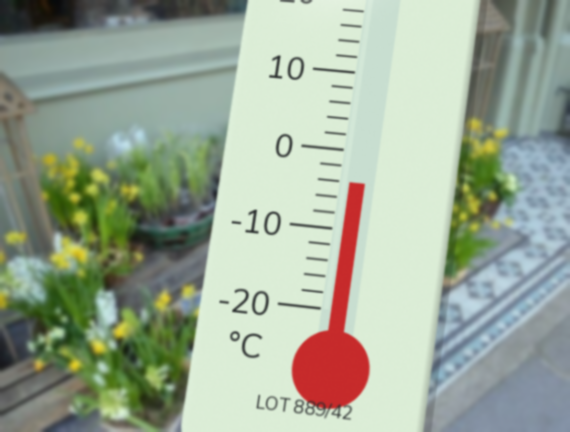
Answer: -4 °C
